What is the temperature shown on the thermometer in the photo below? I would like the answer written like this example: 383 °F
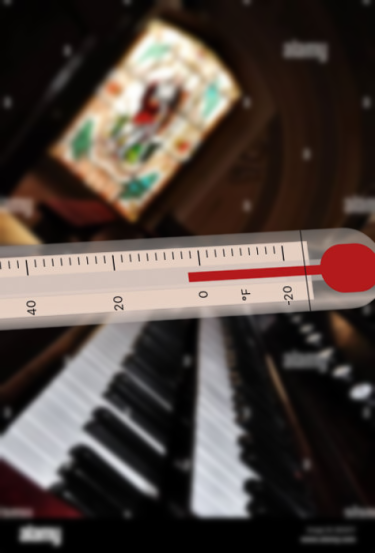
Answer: 3 °F
